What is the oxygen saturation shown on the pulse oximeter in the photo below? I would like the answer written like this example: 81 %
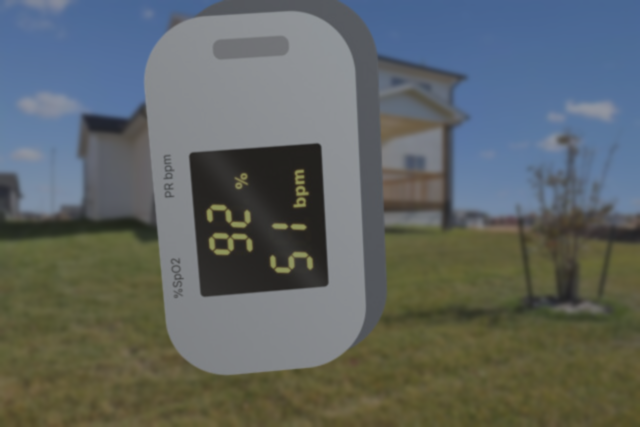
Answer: 92 %
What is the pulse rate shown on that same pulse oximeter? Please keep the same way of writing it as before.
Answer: 51 bpm
